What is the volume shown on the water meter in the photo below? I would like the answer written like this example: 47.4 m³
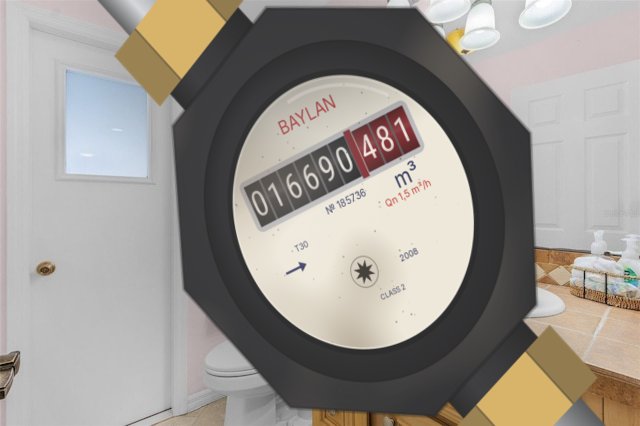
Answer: 16690.481 m³
